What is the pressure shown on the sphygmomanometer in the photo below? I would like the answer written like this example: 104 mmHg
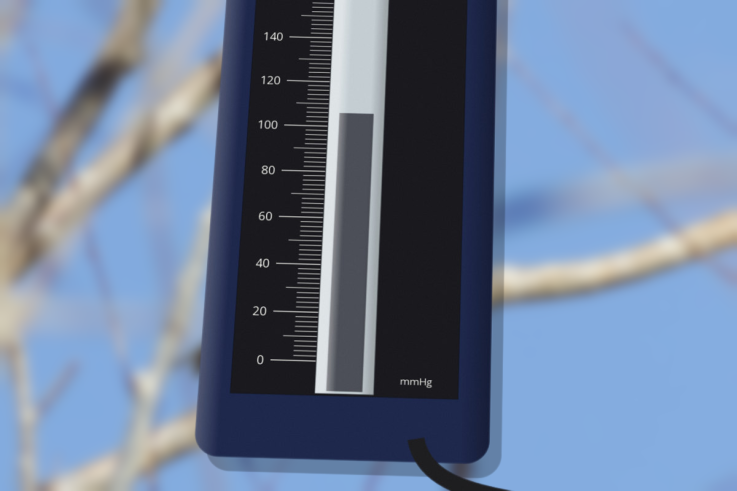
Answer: 106 mmHg
